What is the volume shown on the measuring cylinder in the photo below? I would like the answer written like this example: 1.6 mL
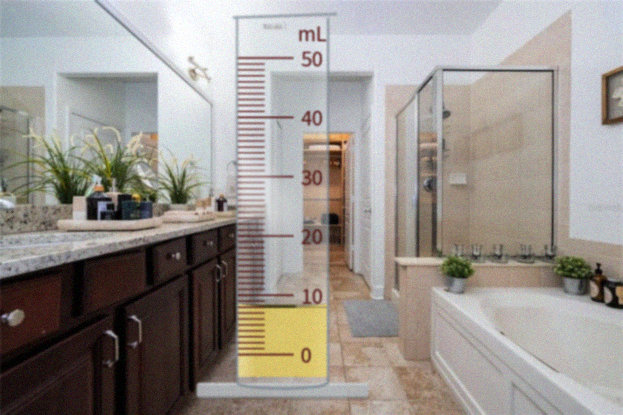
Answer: 8 mL
